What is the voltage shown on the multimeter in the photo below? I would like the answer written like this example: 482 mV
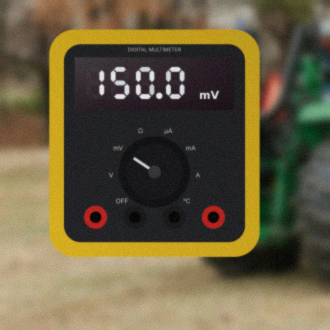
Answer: 150.0 mV
